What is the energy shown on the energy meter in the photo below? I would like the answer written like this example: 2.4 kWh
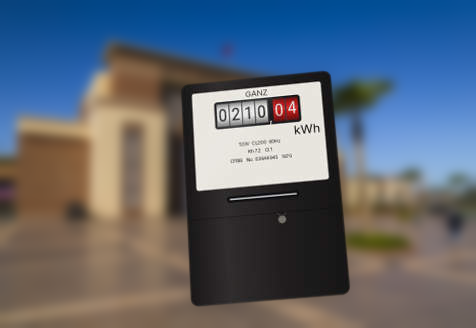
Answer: 210.04 kWh
